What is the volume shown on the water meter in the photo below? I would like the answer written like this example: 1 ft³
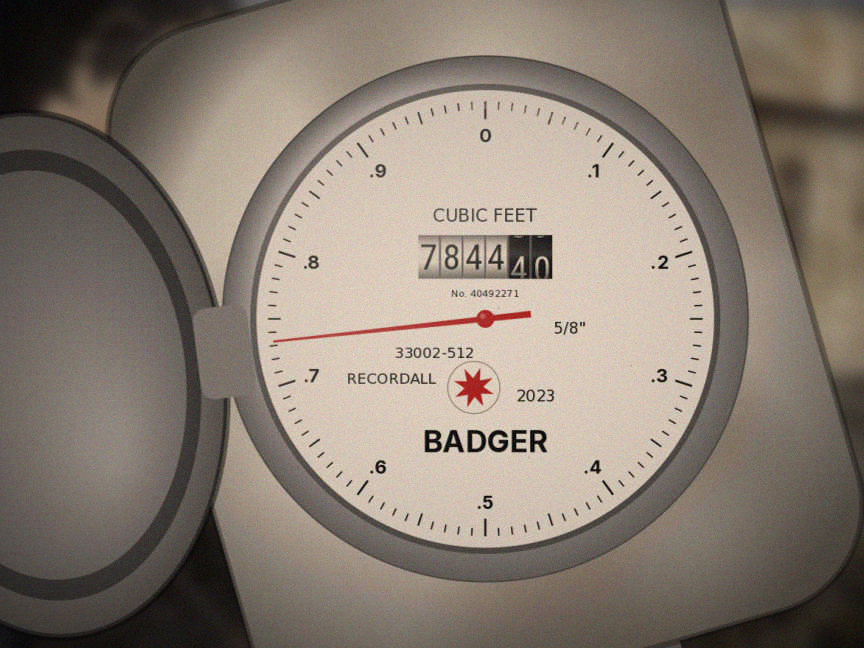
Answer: 784439.73 ft³
